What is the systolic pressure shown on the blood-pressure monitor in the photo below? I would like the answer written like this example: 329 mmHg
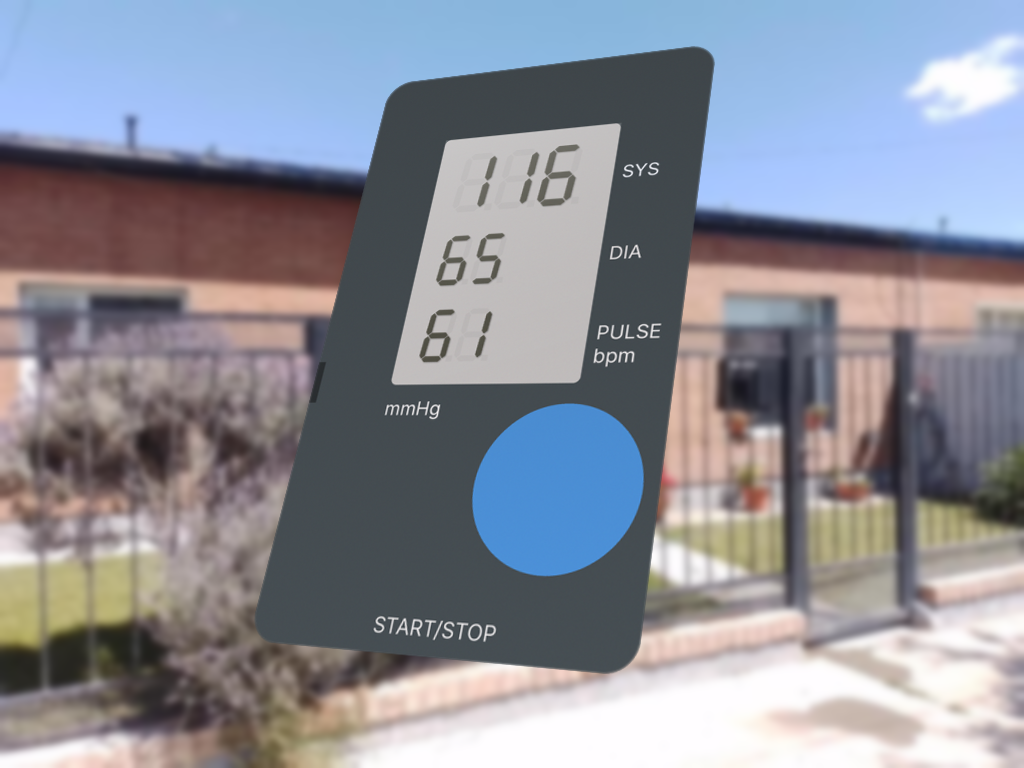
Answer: 116 mmHg
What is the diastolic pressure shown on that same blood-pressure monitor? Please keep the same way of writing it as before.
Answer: 65 mmHg
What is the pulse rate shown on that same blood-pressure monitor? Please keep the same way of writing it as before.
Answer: 61 bpm
